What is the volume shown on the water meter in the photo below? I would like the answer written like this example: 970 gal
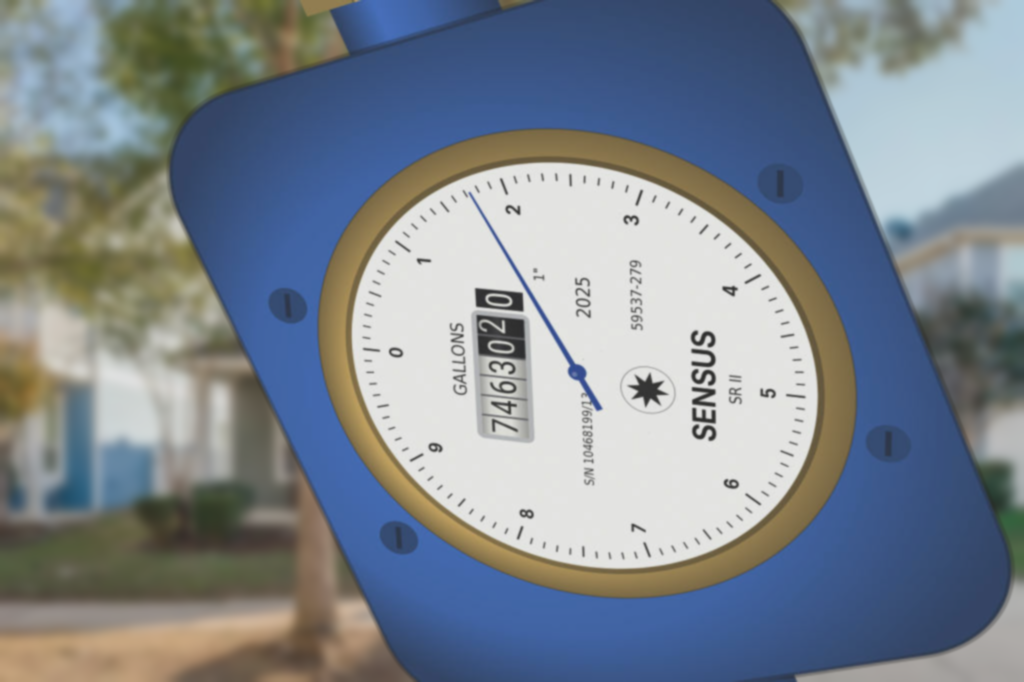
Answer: 7463021.7 gal
